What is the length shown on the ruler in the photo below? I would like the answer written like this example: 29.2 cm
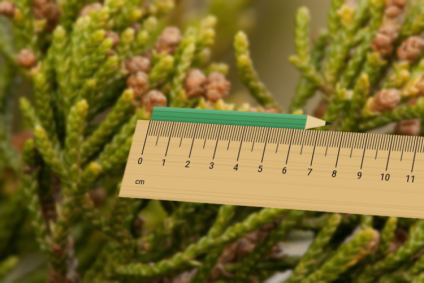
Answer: 7.5 cm
